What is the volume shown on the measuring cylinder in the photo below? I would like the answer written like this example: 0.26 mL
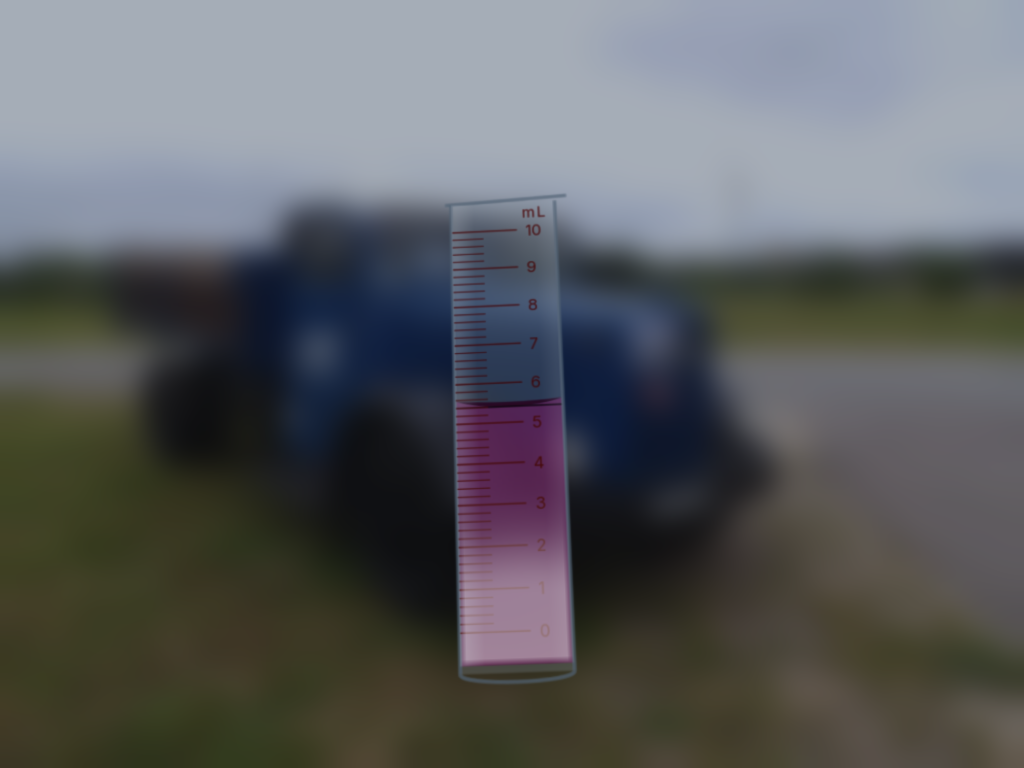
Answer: 5.4 mL
